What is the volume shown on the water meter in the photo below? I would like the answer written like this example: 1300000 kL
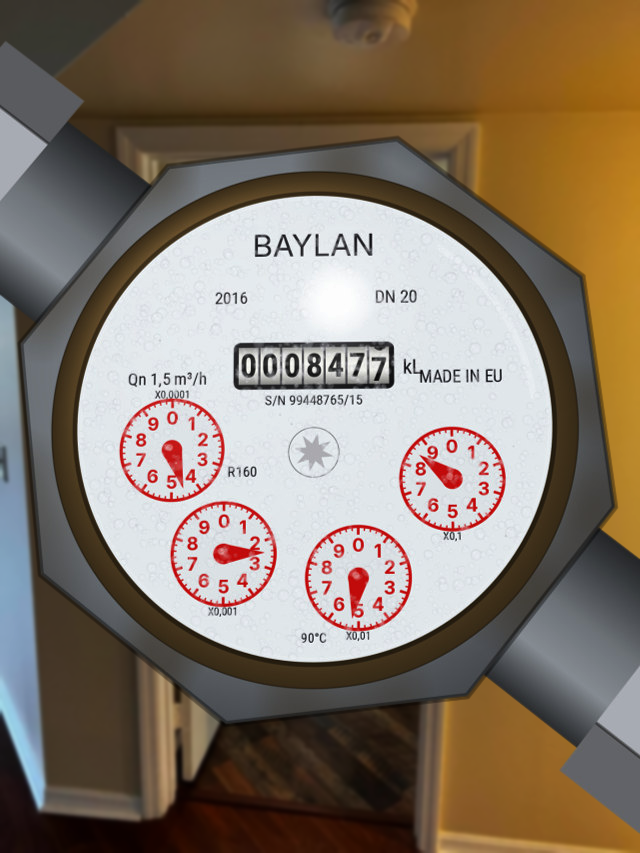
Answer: 8476.8524 kL
